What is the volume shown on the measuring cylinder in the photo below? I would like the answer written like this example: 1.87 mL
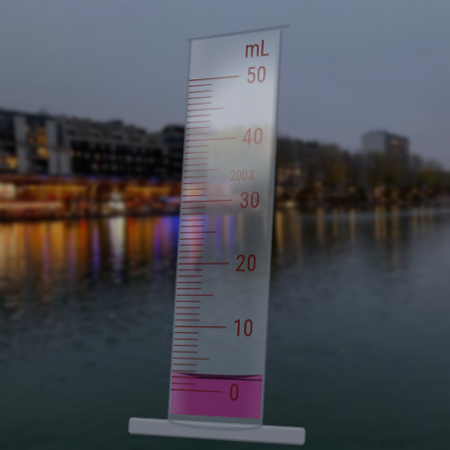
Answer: 2 mL
